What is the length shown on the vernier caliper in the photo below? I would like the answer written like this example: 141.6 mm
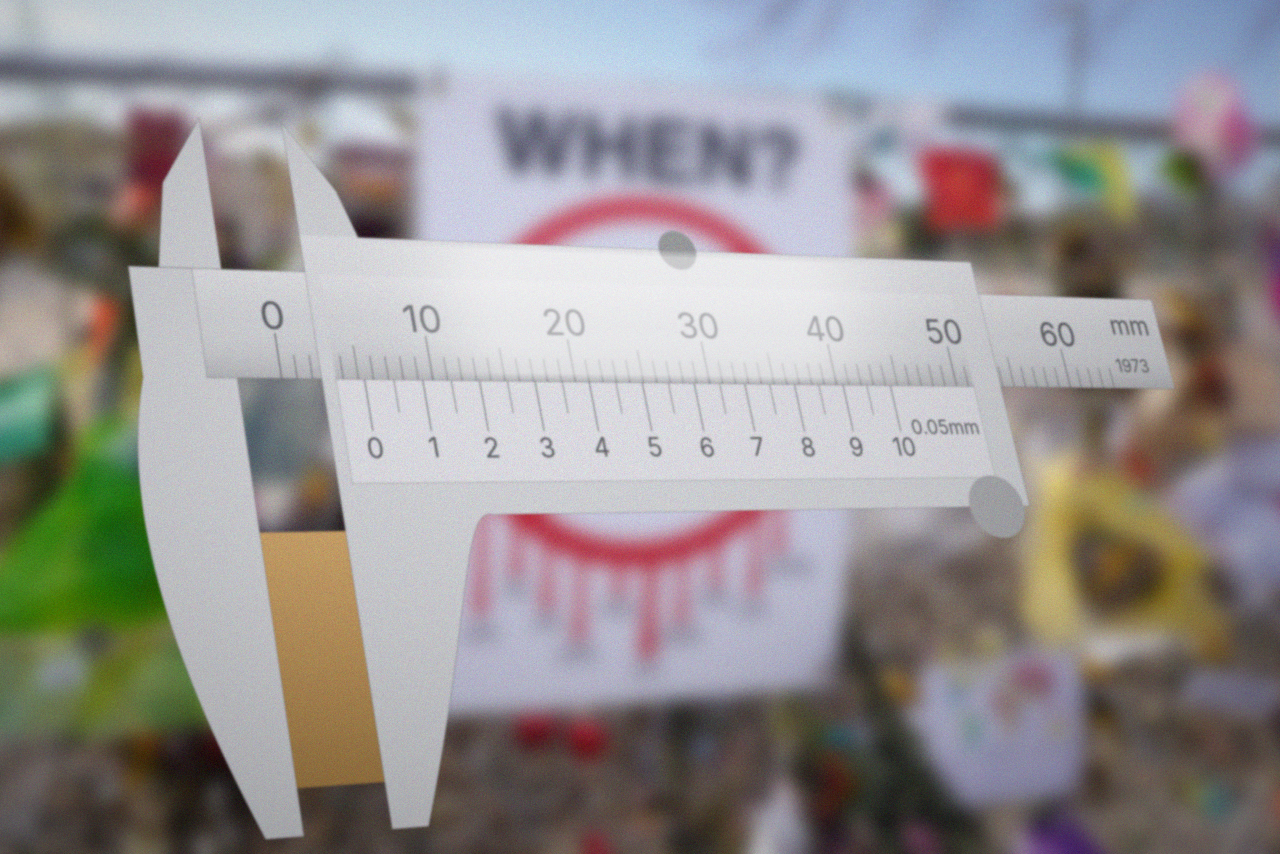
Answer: 5.4 mm
